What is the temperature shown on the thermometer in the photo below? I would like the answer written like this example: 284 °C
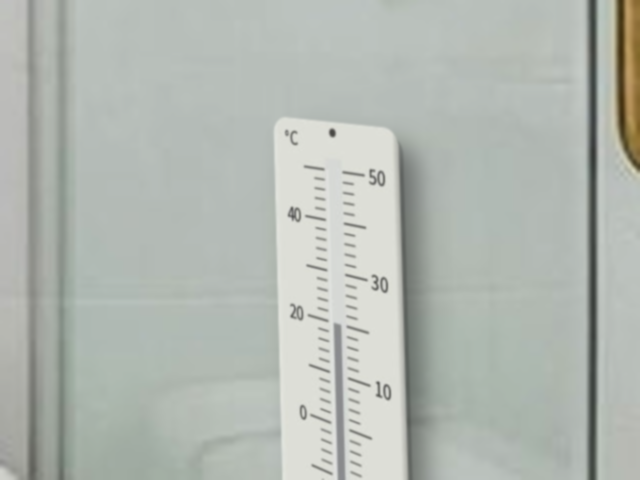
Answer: 20 °C
